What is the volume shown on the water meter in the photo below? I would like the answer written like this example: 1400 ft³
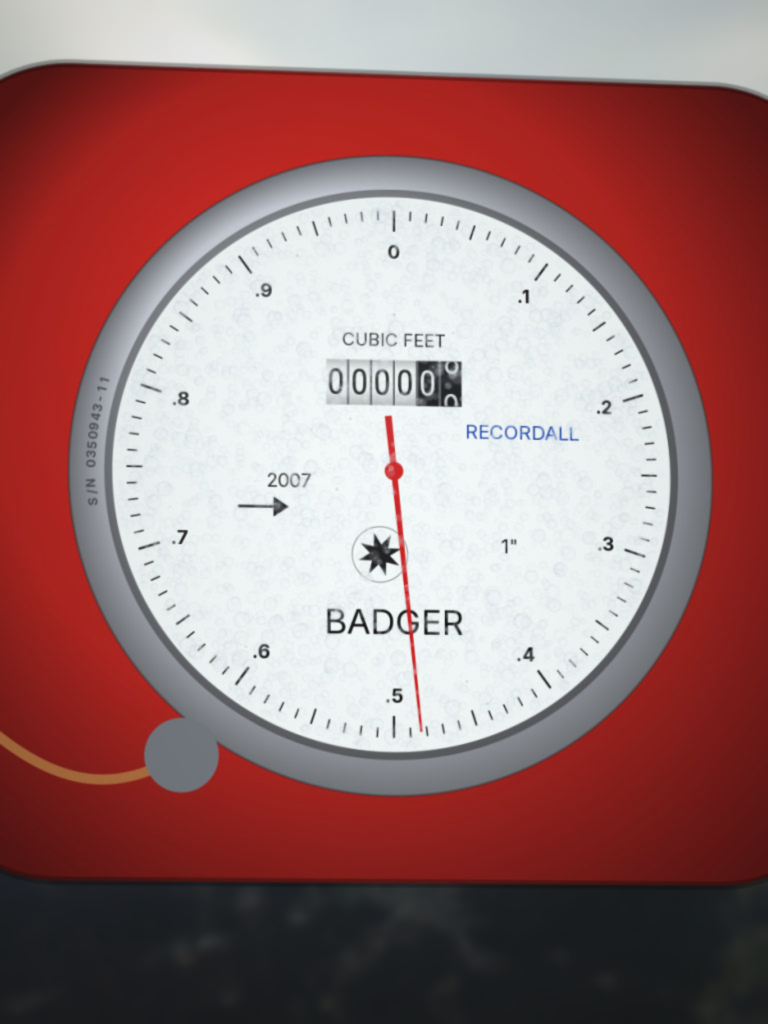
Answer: 8.48 ft³
